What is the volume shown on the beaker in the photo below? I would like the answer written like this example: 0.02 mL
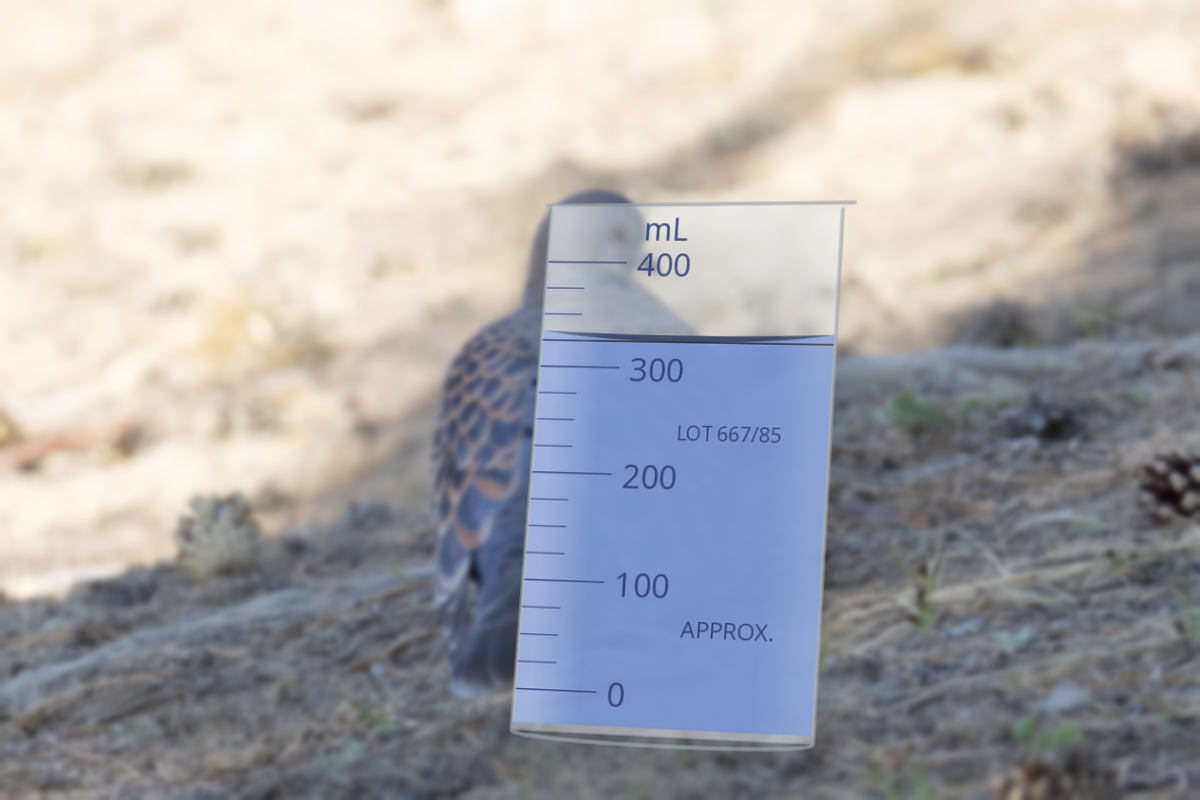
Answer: 325 mL
